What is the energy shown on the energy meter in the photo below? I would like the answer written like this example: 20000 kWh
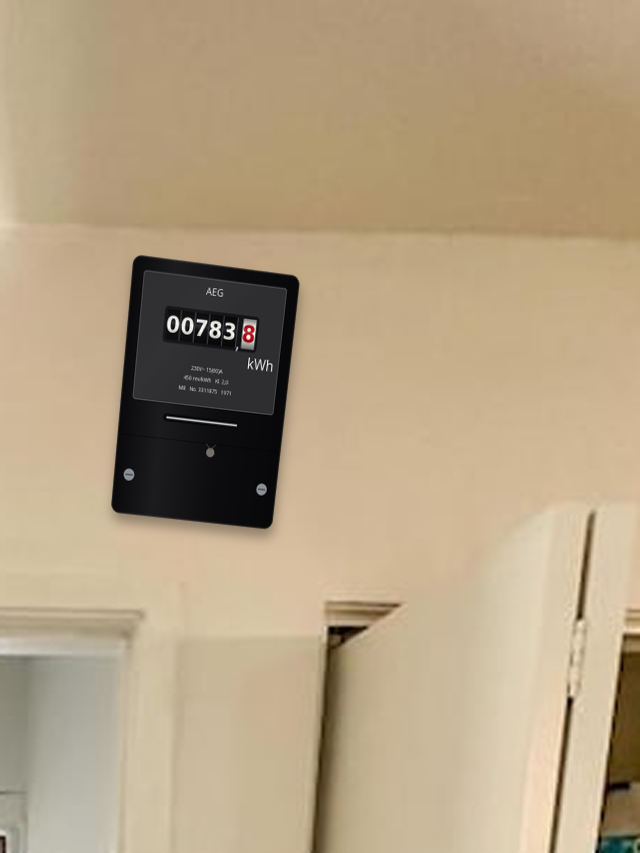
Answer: 783.8 kWh
